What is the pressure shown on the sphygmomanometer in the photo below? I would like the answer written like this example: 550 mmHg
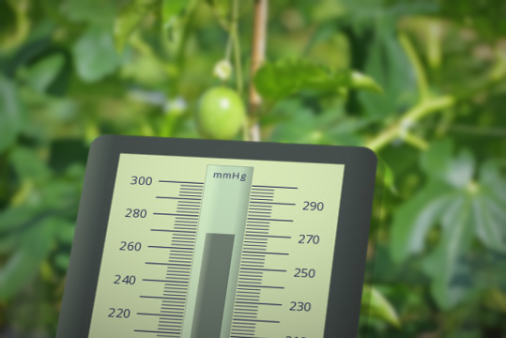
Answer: 270 mmHg
